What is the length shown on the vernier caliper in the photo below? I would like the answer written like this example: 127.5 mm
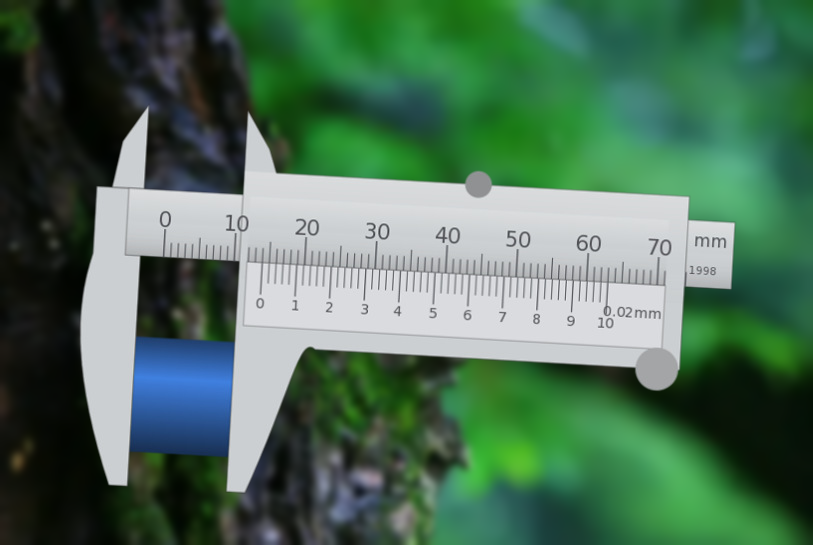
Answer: 14.0 mm
